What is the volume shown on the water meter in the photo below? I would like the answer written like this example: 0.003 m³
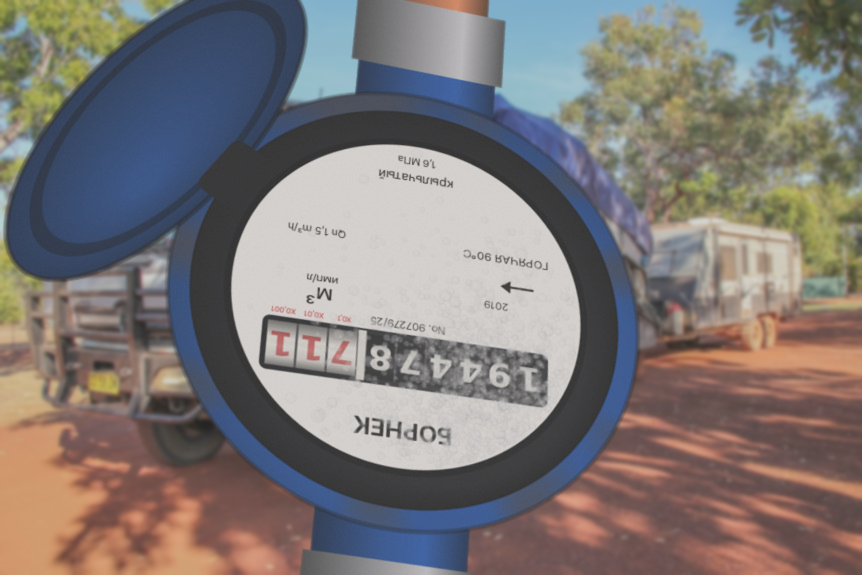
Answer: 194478.711 m³
